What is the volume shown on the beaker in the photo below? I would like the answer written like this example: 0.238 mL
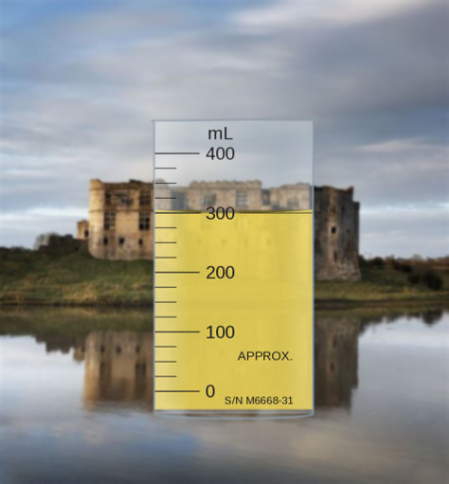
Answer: 300 mL
